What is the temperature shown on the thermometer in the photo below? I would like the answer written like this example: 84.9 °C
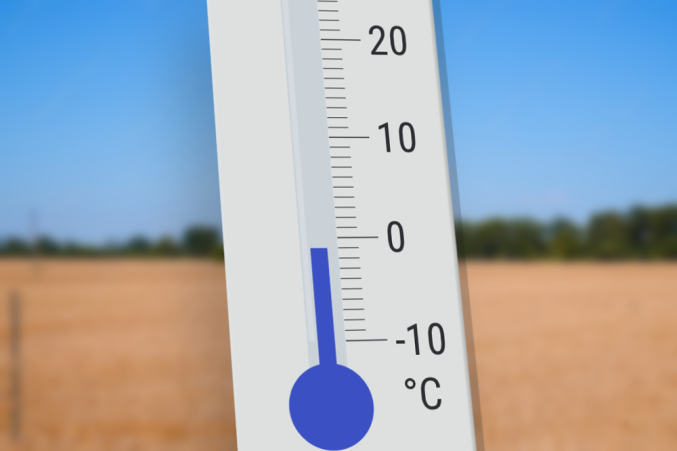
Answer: -1 °C
